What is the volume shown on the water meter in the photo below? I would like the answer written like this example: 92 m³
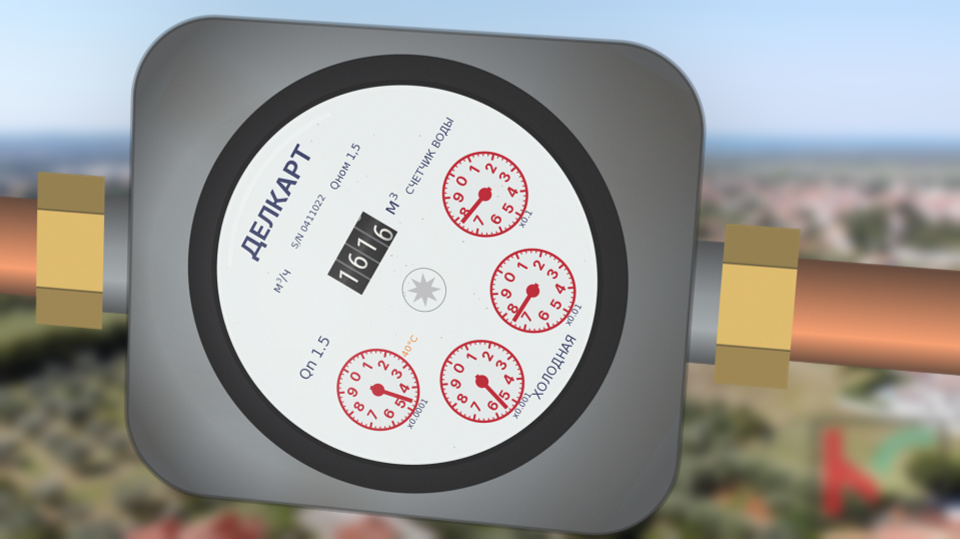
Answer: 1615.7754 m³
